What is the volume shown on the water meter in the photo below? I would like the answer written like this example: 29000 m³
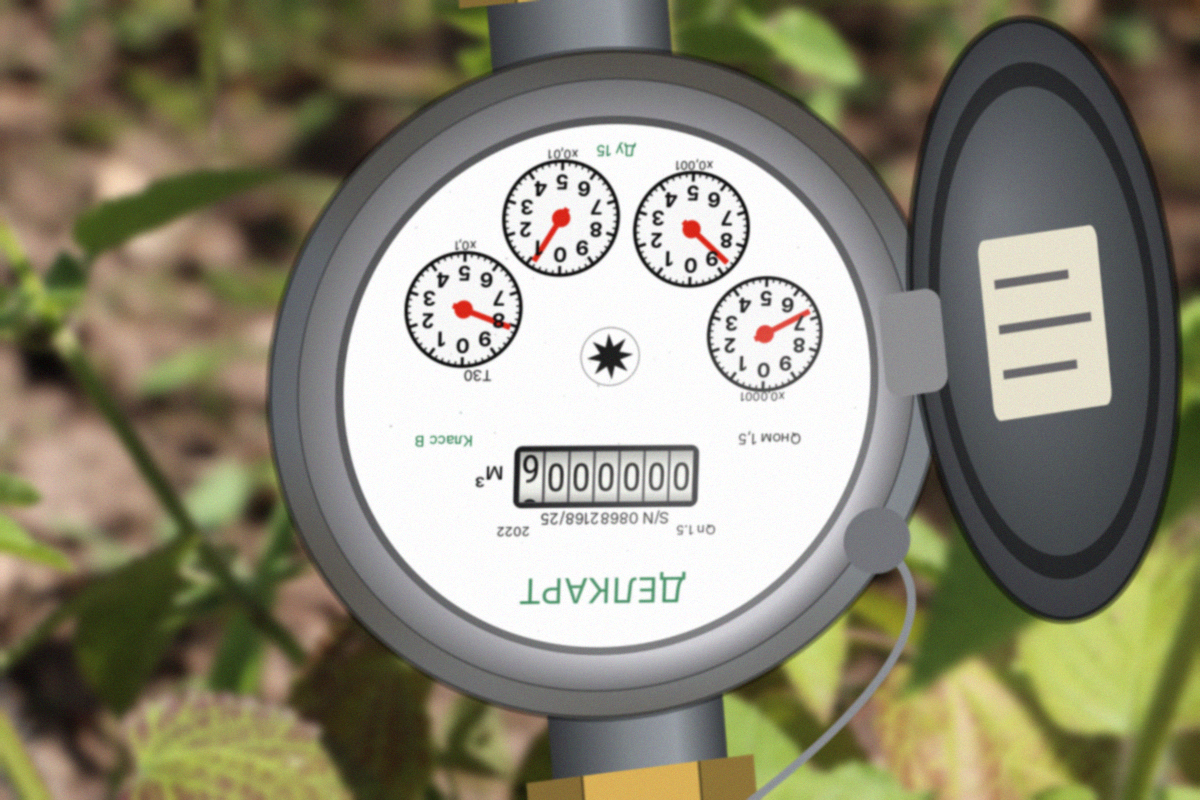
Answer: 5.8086 m³
